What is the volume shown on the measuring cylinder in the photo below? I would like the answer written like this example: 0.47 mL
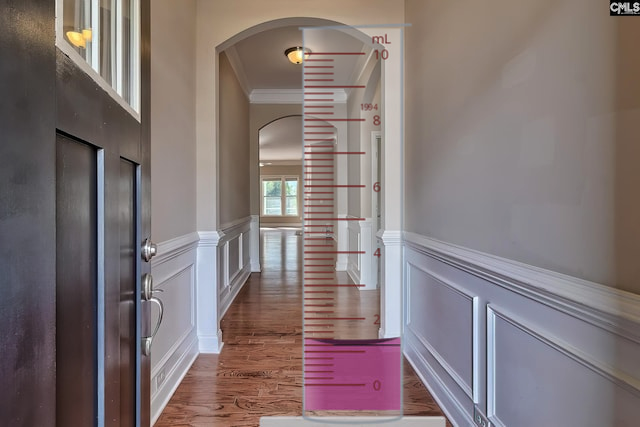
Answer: 1.2 mL
